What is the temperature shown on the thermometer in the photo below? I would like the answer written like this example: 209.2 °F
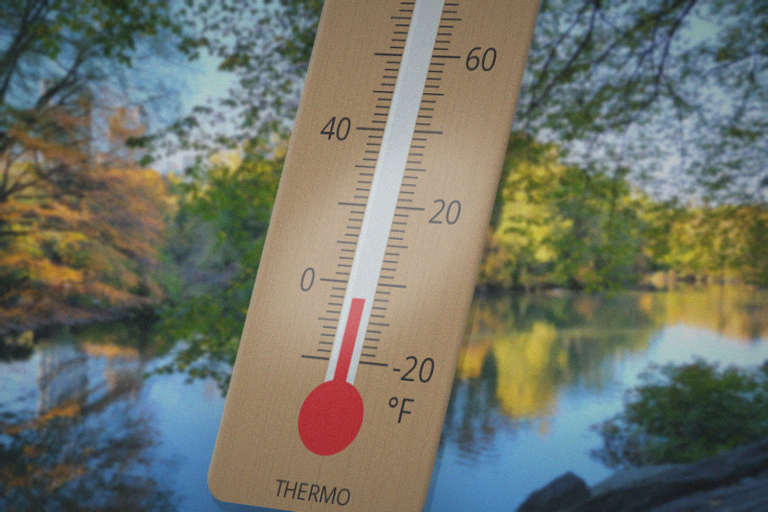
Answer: -4 °F
